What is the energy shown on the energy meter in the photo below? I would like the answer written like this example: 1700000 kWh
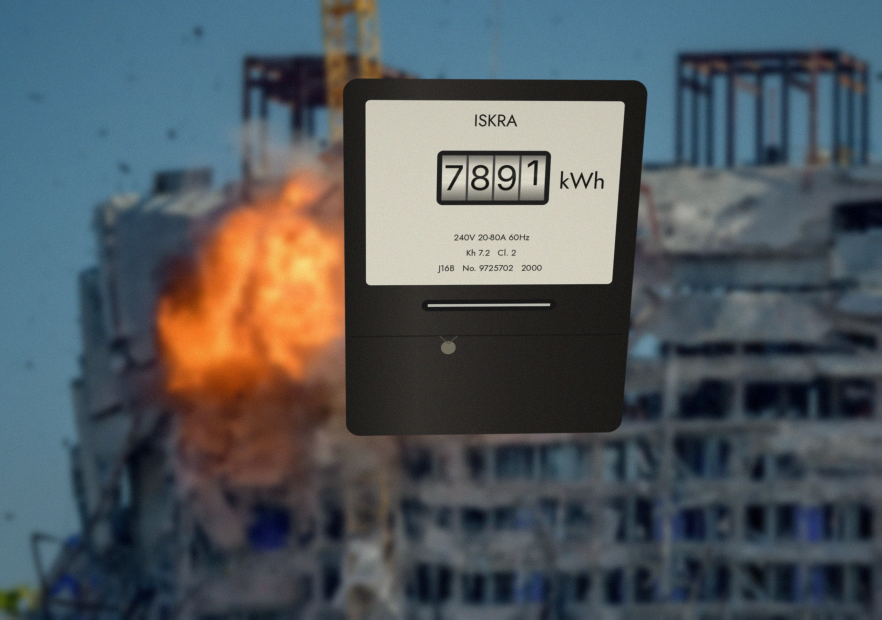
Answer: 7891 kWh
